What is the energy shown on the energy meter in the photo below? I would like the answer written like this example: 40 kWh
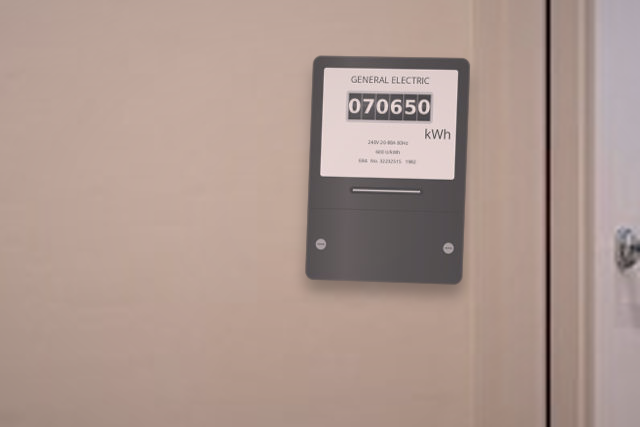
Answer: 70650 kWh
